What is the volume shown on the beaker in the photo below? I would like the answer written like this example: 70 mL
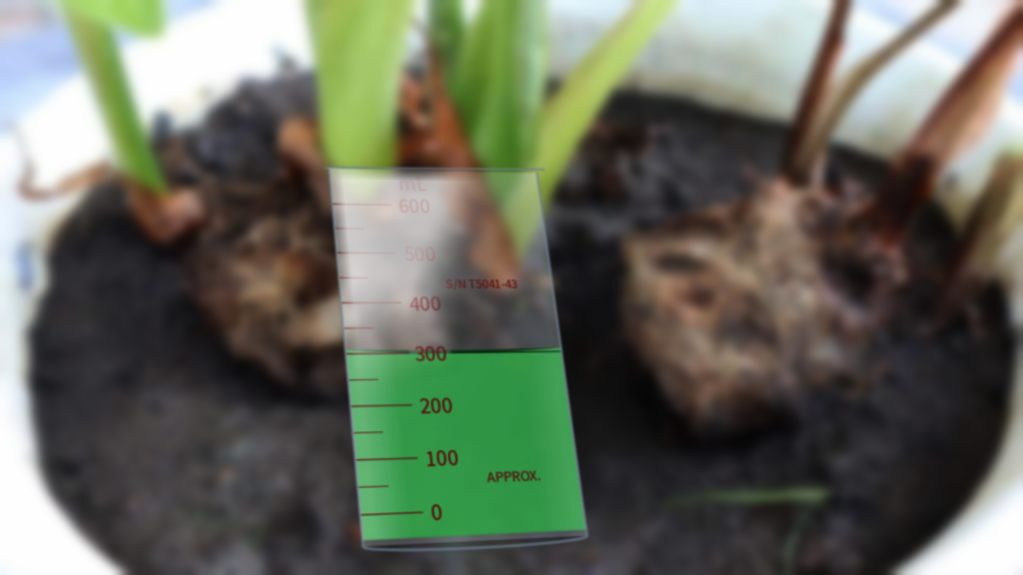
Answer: 300 mL
